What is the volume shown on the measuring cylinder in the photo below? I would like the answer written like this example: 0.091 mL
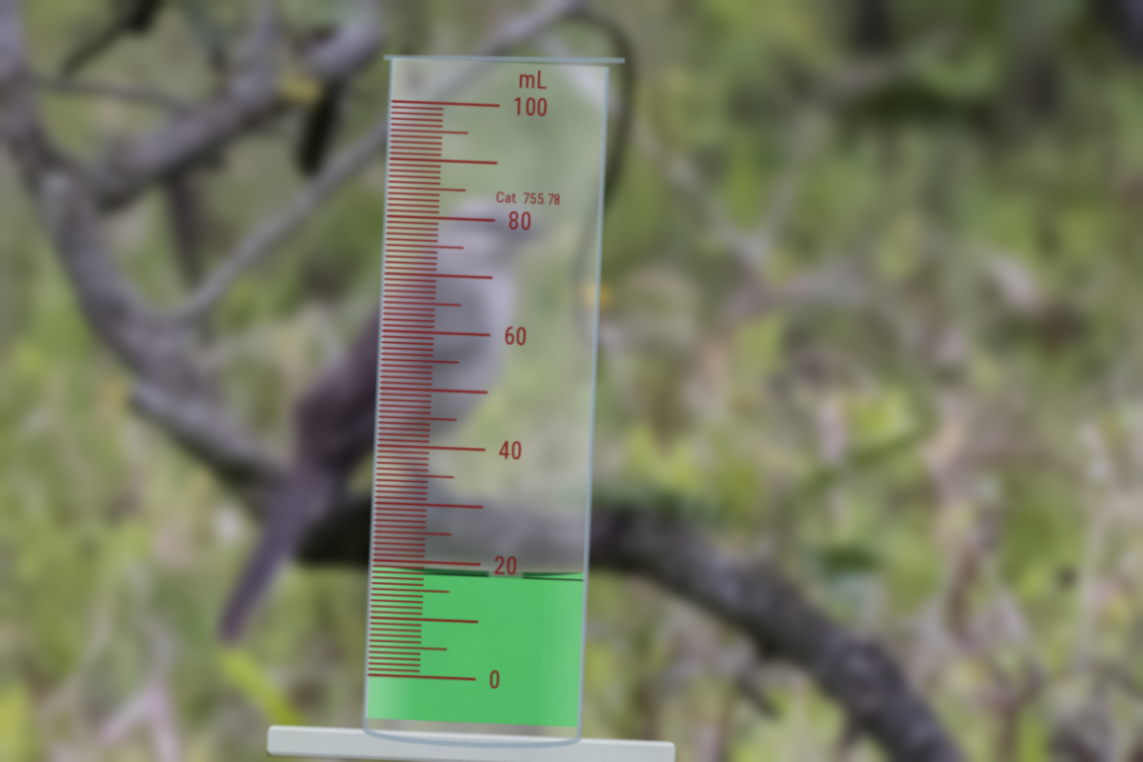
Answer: 18 mL
